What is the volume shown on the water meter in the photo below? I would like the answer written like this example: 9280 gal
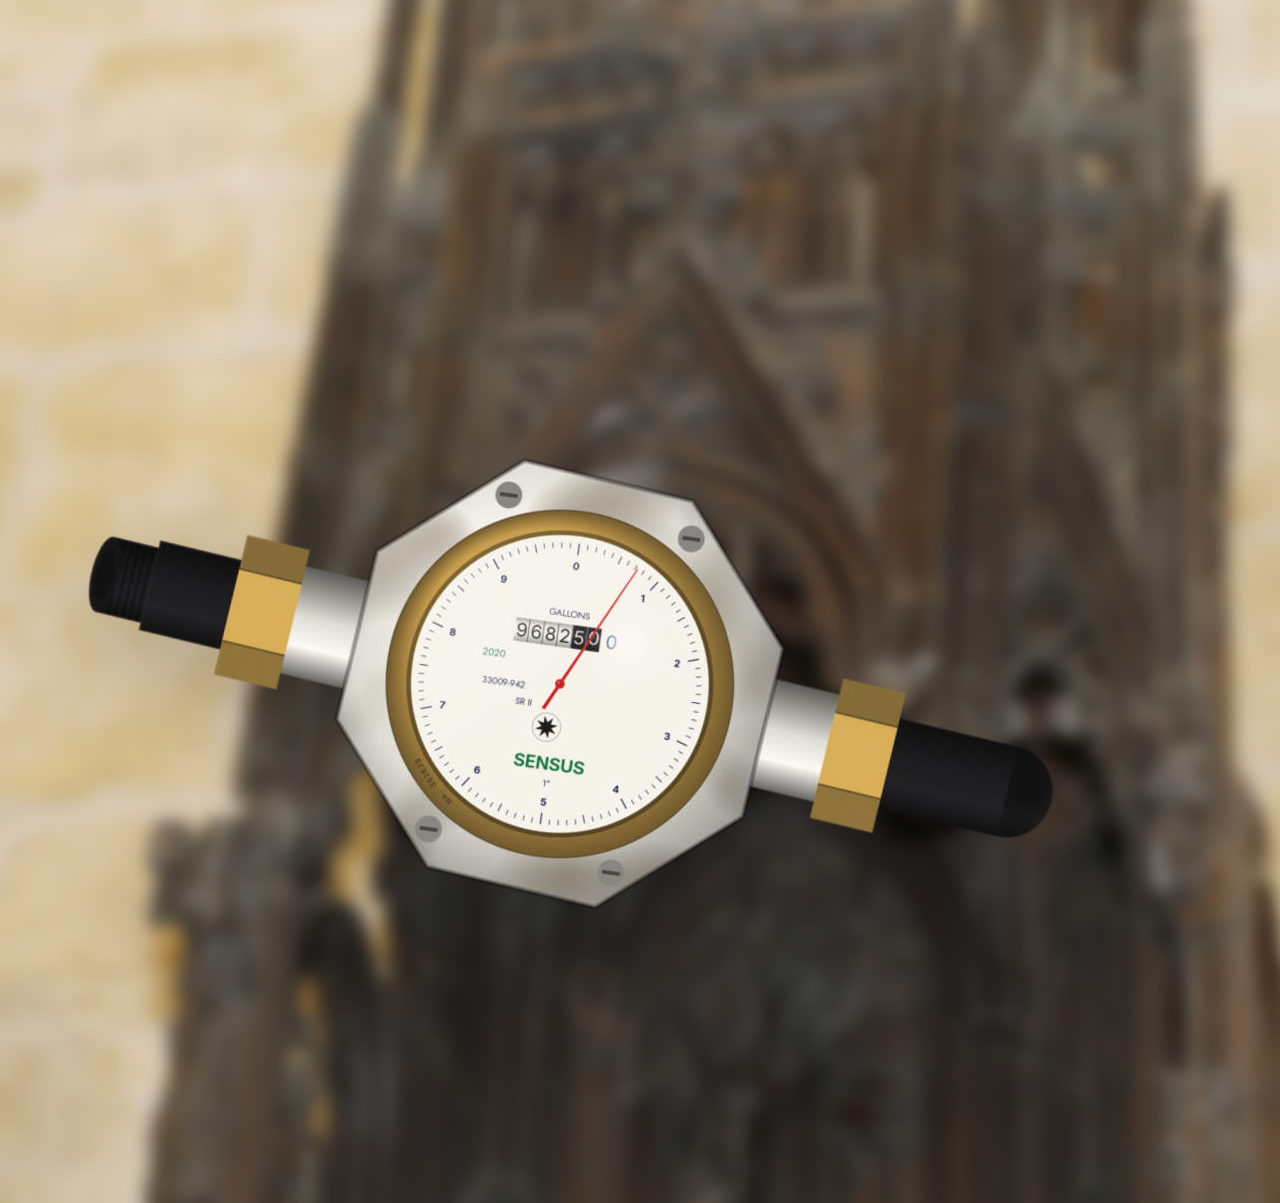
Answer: 9682500.7 gal
